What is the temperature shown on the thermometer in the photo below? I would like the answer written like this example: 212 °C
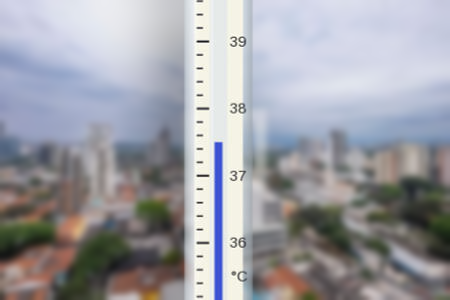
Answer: 37.5 °C
